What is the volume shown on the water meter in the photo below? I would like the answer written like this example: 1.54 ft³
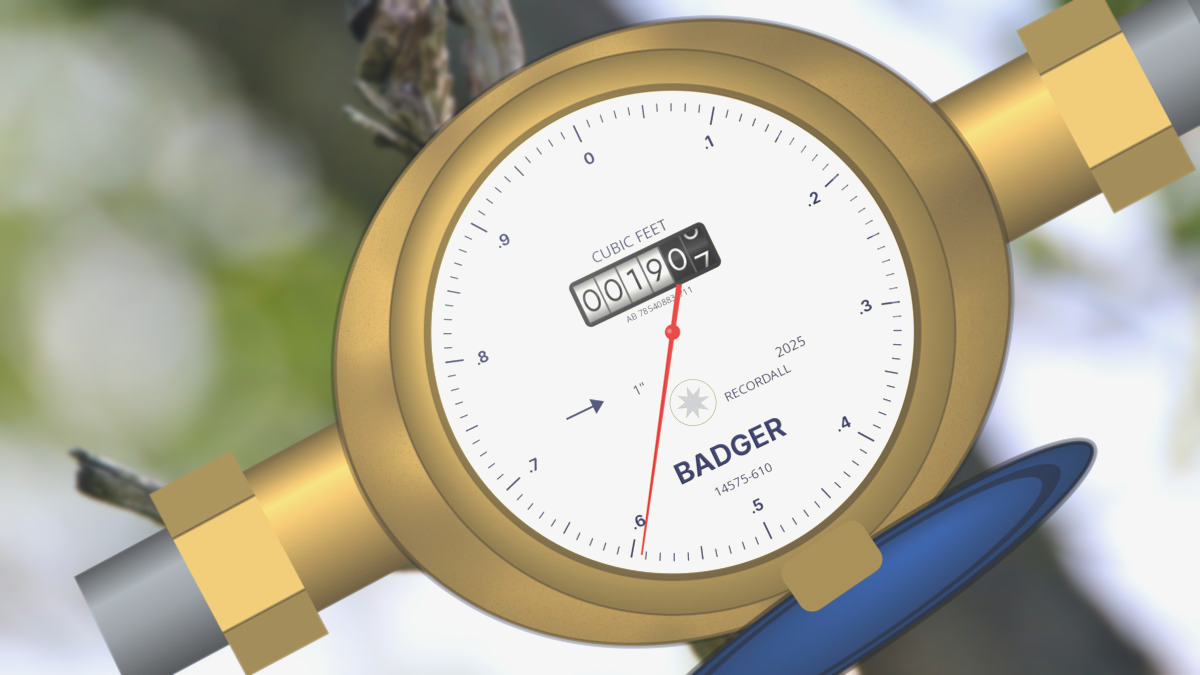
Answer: 1906.59 ft³
